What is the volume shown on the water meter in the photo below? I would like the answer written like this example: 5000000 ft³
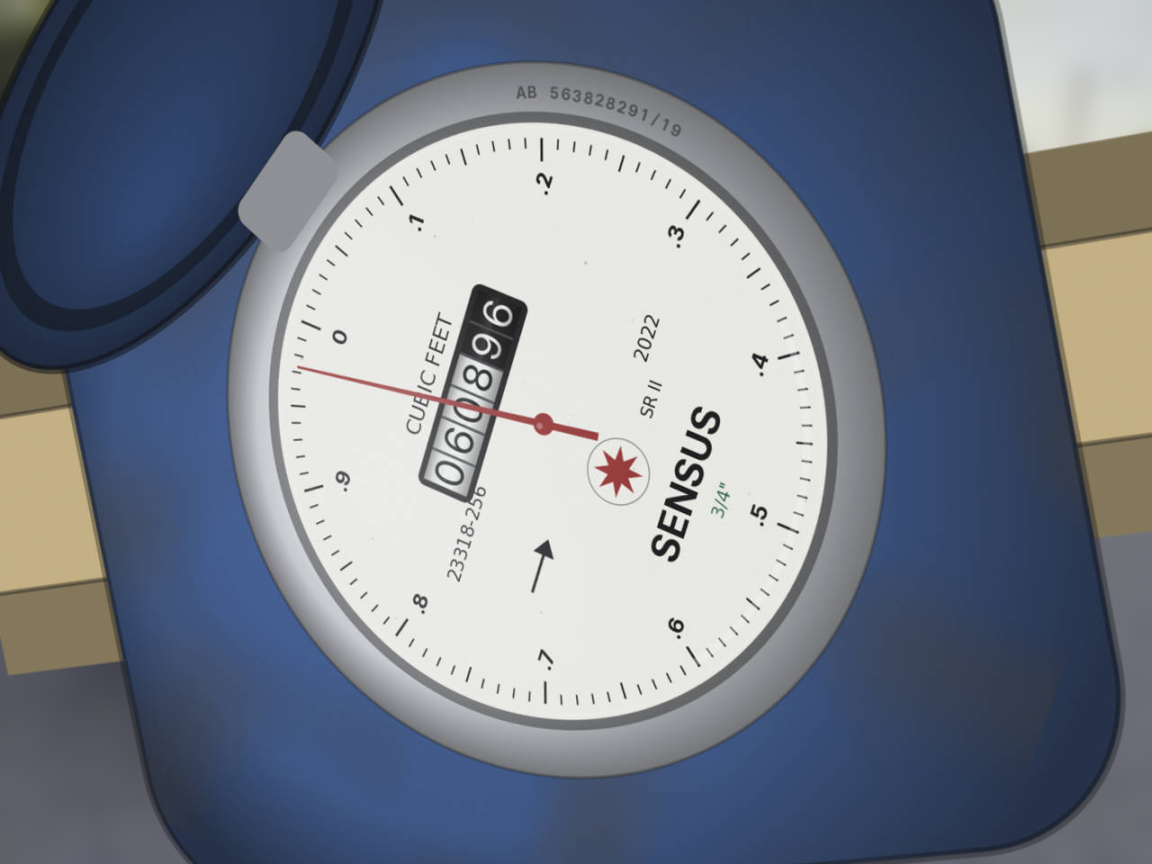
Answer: 60895.97 ft³
